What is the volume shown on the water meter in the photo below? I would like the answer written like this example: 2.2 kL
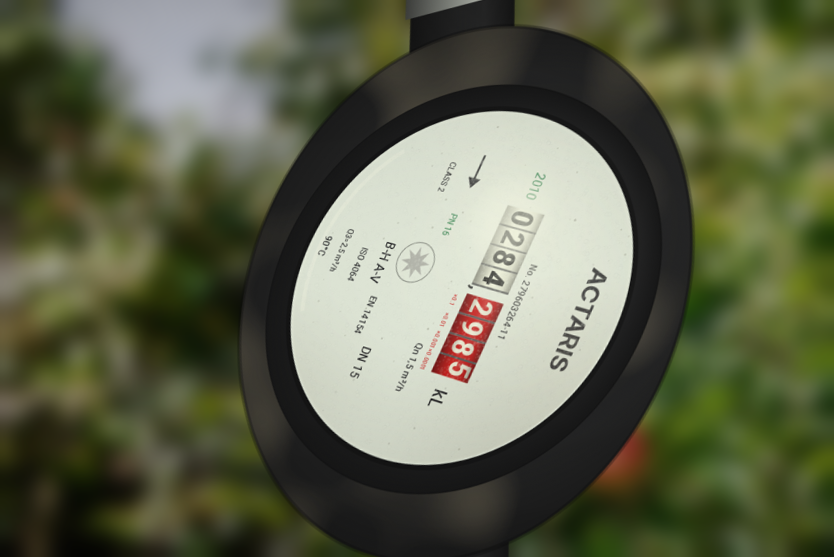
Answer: 284.2985 kL
